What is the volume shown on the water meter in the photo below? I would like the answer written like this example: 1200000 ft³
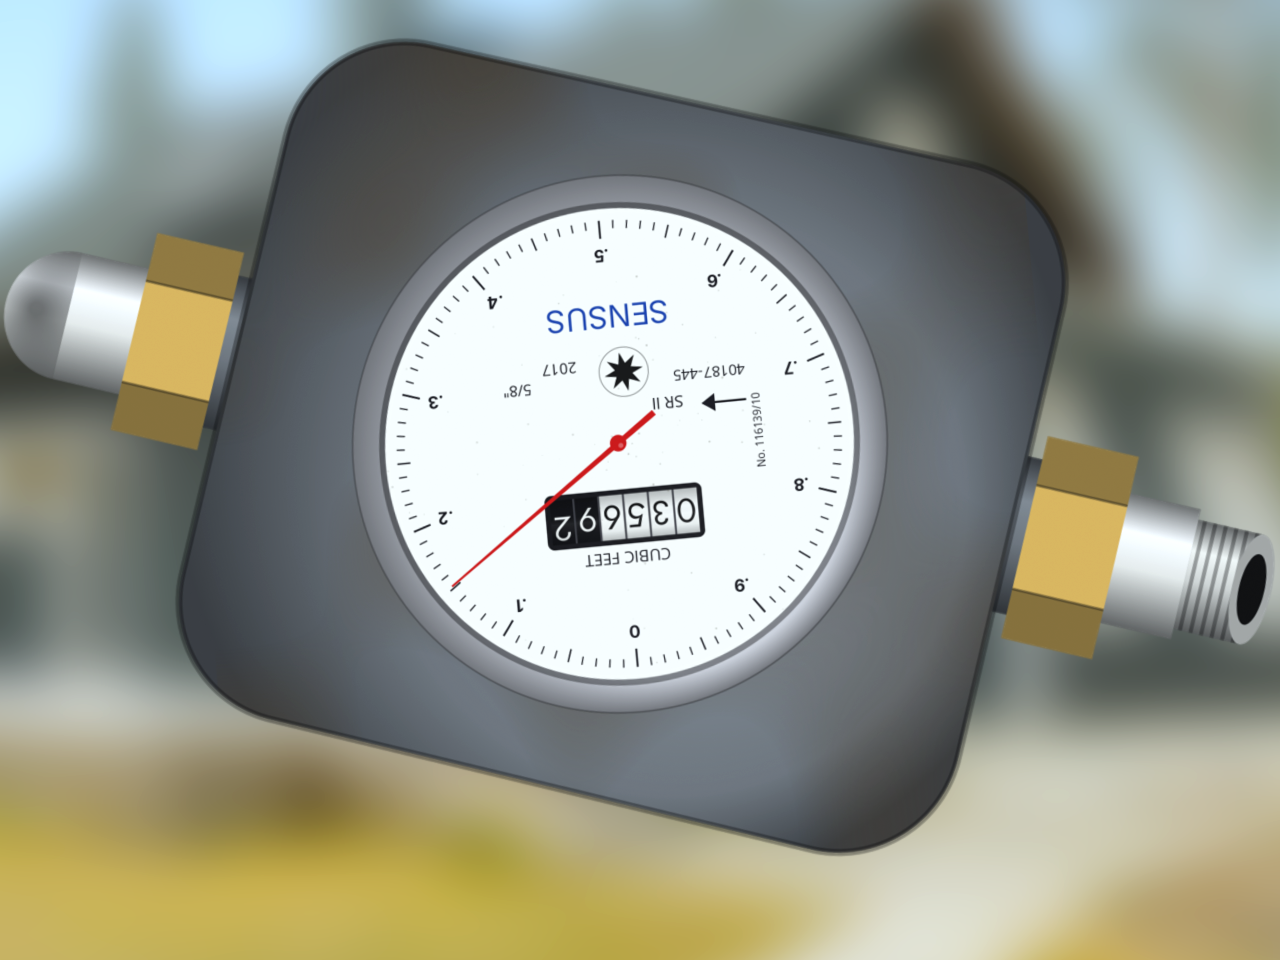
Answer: 35692.15 ft³
